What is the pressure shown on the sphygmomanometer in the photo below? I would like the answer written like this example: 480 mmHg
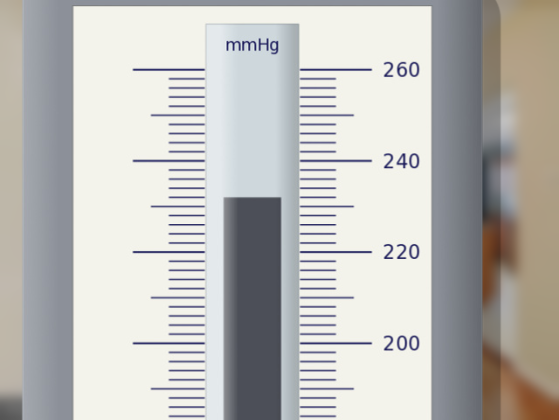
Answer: 232 mmHg
